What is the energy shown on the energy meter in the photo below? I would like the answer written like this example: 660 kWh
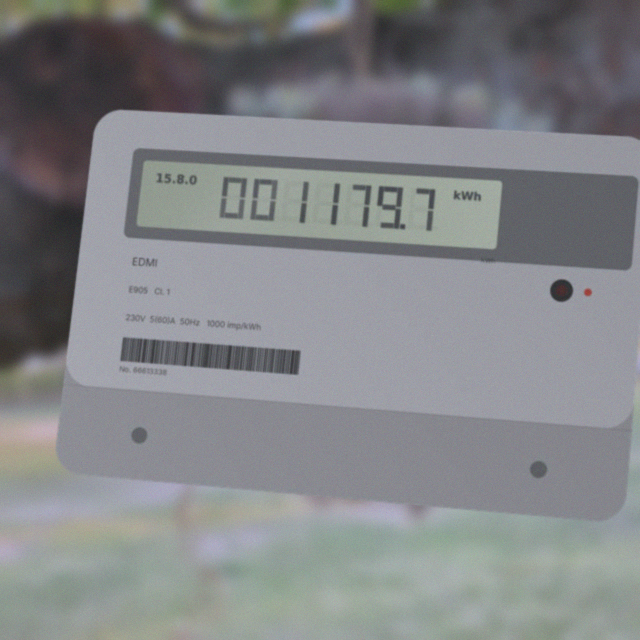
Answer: 1179.7 kWh
